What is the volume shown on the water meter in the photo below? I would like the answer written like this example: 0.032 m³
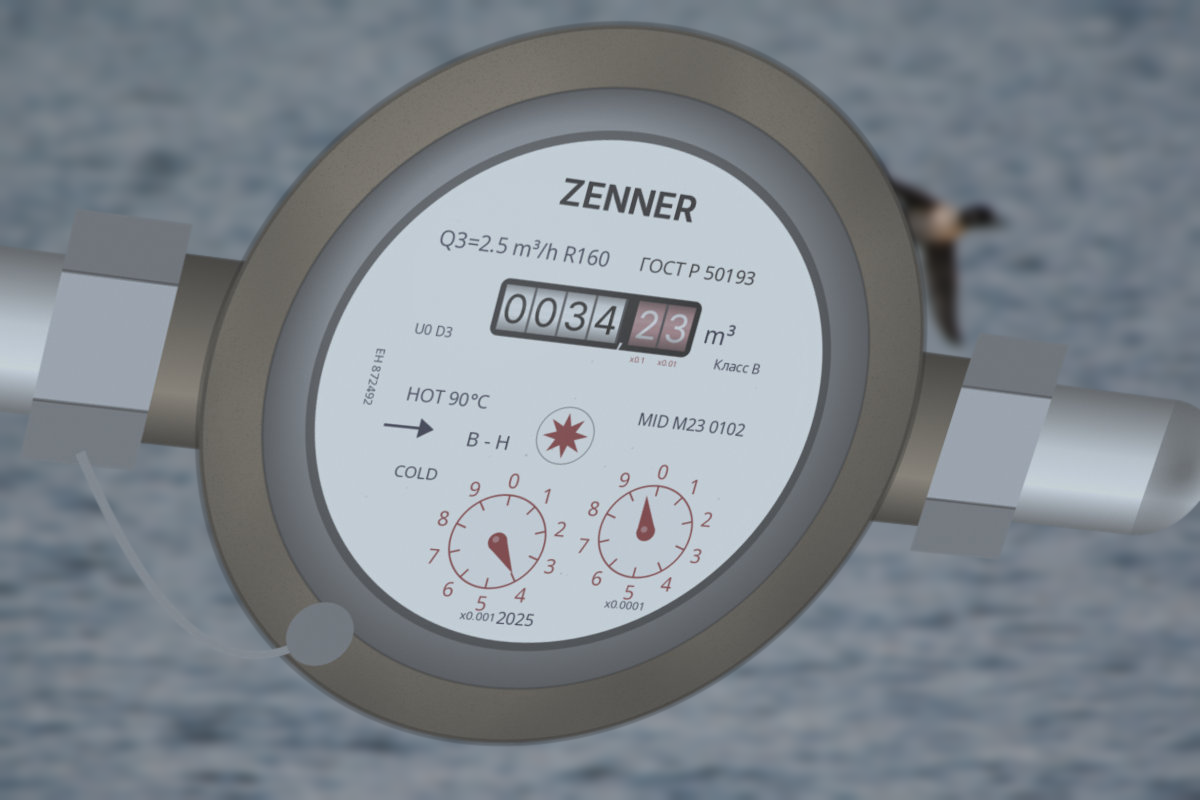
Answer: 34.2339 m³
